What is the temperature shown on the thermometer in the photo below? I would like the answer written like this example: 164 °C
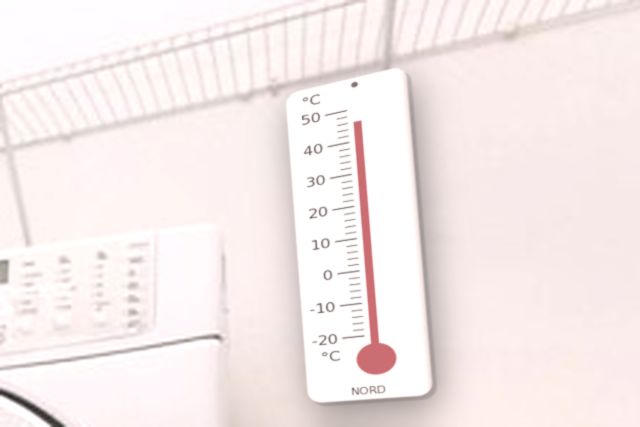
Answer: 46 °C
